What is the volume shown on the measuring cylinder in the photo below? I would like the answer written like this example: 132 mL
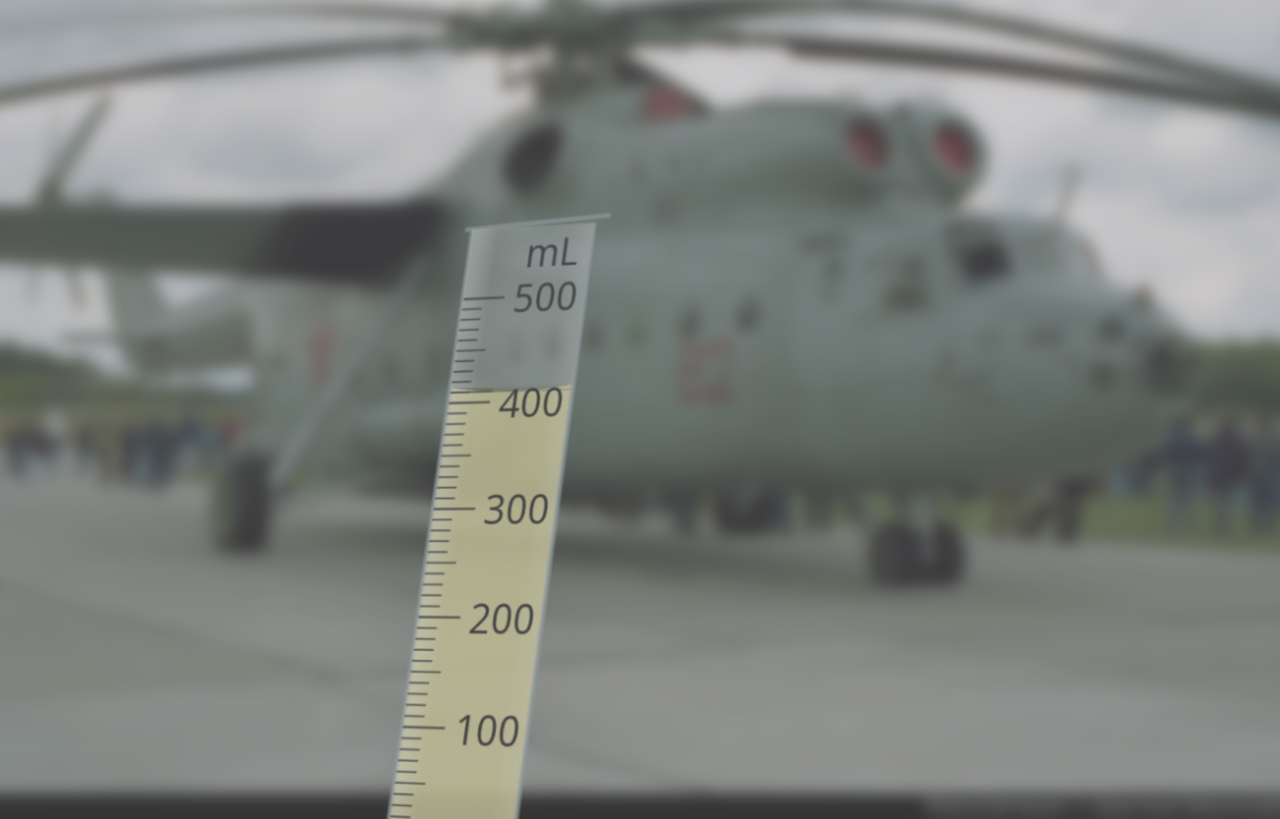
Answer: 410 mL
